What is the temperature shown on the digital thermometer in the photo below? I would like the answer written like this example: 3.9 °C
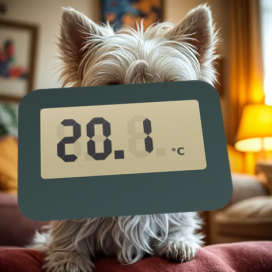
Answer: 20.1 °C
